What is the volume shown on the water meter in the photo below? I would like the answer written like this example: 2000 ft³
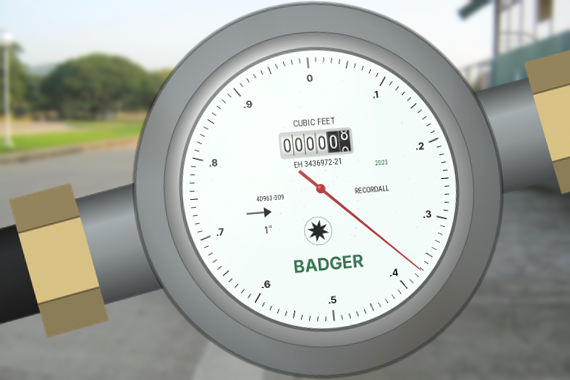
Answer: 8.37 ft³
